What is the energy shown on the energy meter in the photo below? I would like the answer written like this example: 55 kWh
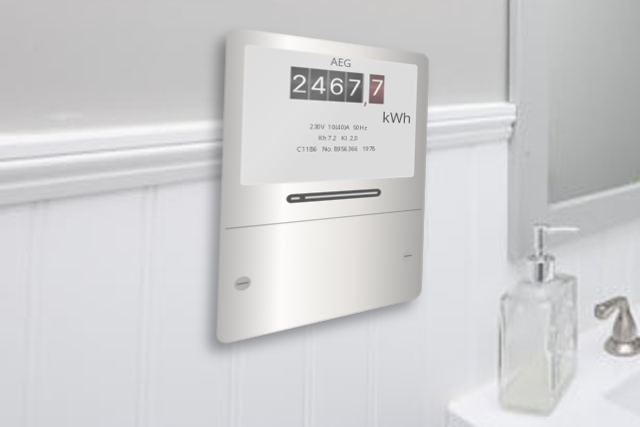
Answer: 2467.7 kWh
